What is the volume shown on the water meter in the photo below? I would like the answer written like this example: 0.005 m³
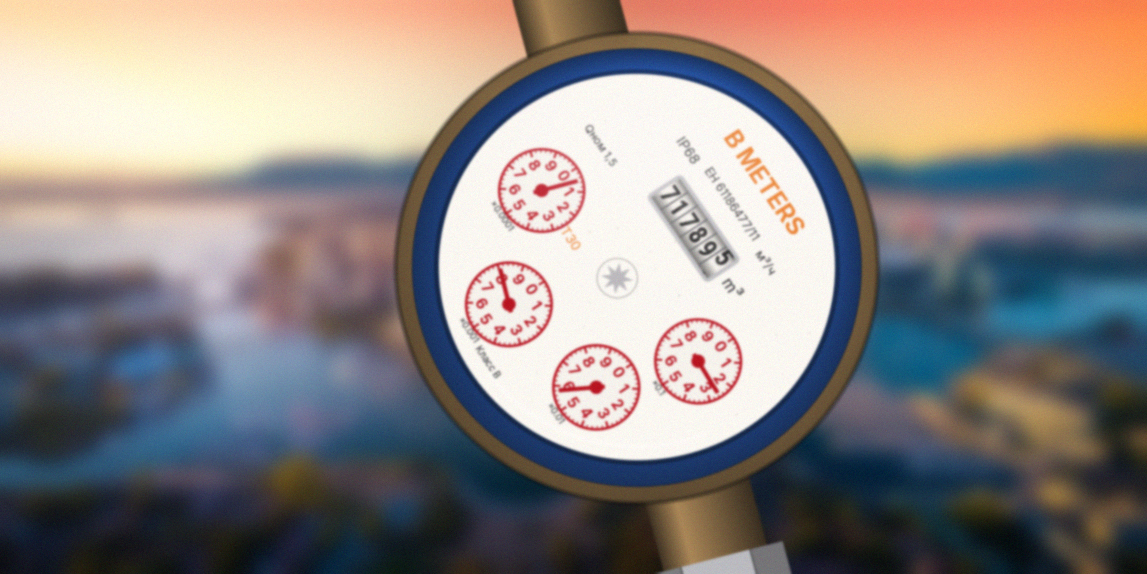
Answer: 717895.2580 m³
